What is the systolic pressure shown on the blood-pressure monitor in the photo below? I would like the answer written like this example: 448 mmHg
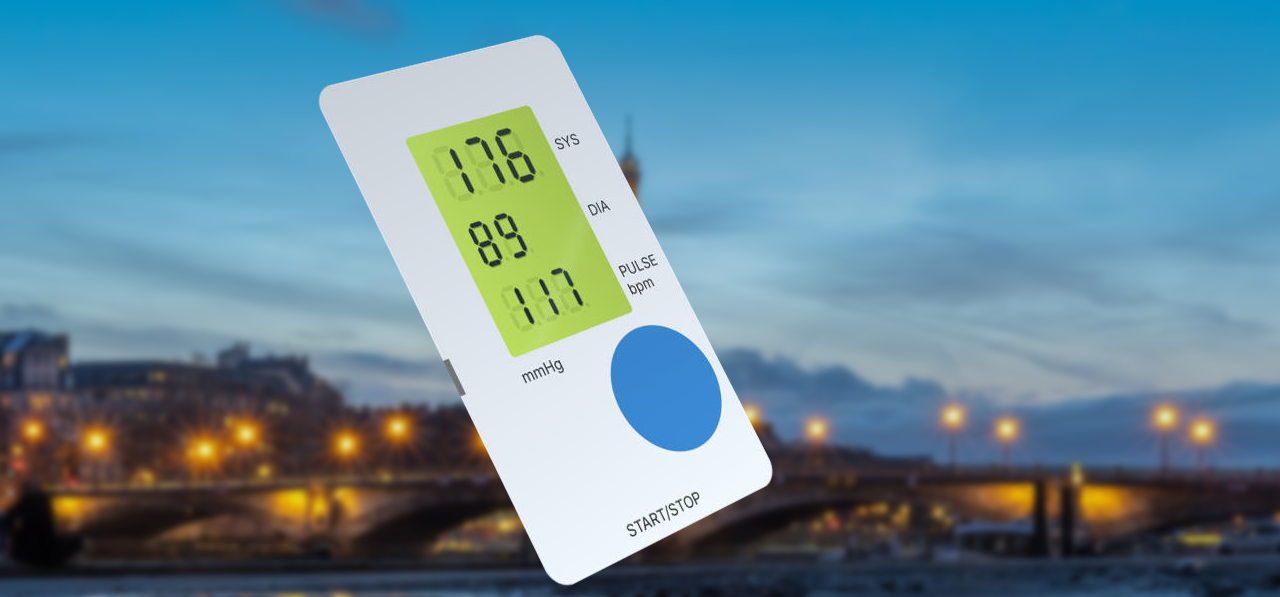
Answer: 176 mmHg
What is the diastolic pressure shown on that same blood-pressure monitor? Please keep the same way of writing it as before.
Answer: 89 mmHg
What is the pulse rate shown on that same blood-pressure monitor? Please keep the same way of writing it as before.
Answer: 117 bpm
